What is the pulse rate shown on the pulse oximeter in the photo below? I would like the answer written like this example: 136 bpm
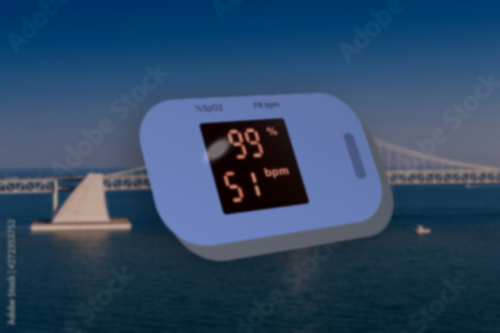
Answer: 51 bpm
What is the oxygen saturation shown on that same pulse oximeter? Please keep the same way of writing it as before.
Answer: 99 %
